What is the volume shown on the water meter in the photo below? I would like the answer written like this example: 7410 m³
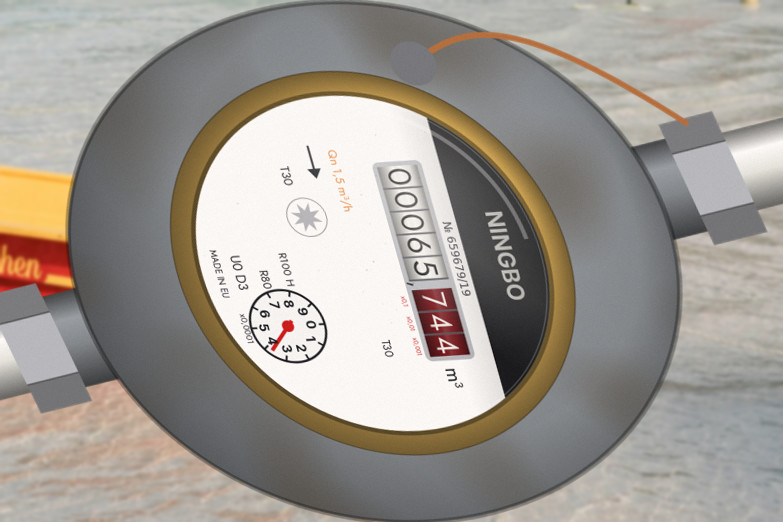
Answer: 65.7443 m³
